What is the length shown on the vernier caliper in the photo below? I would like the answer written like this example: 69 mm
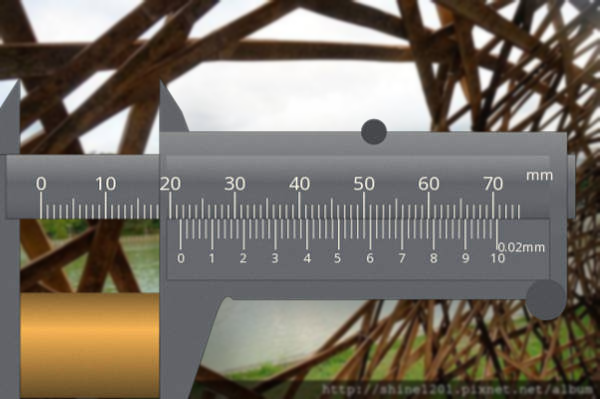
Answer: 21.6 mm
